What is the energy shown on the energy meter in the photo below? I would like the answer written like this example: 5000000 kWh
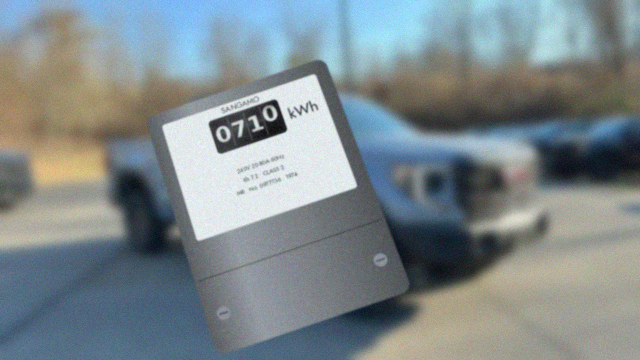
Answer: 710 kWh
